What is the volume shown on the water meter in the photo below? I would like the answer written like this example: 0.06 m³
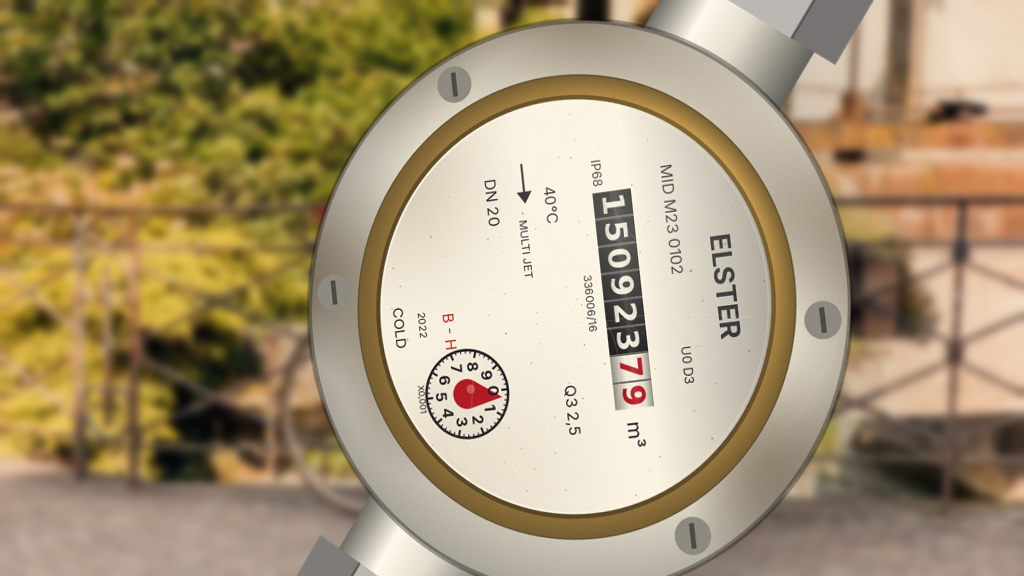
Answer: 150923.790 m³
